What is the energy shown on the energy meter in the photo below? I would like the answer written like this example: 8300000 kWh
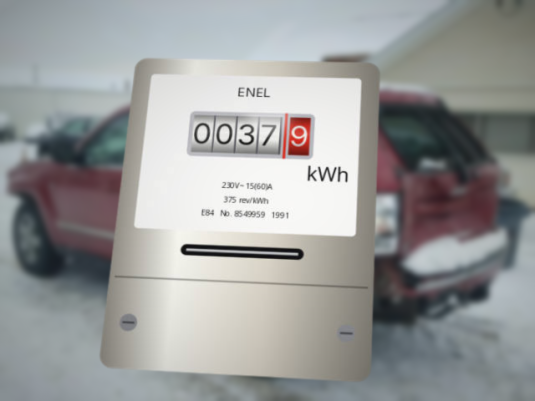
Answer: 37.9 kWh
